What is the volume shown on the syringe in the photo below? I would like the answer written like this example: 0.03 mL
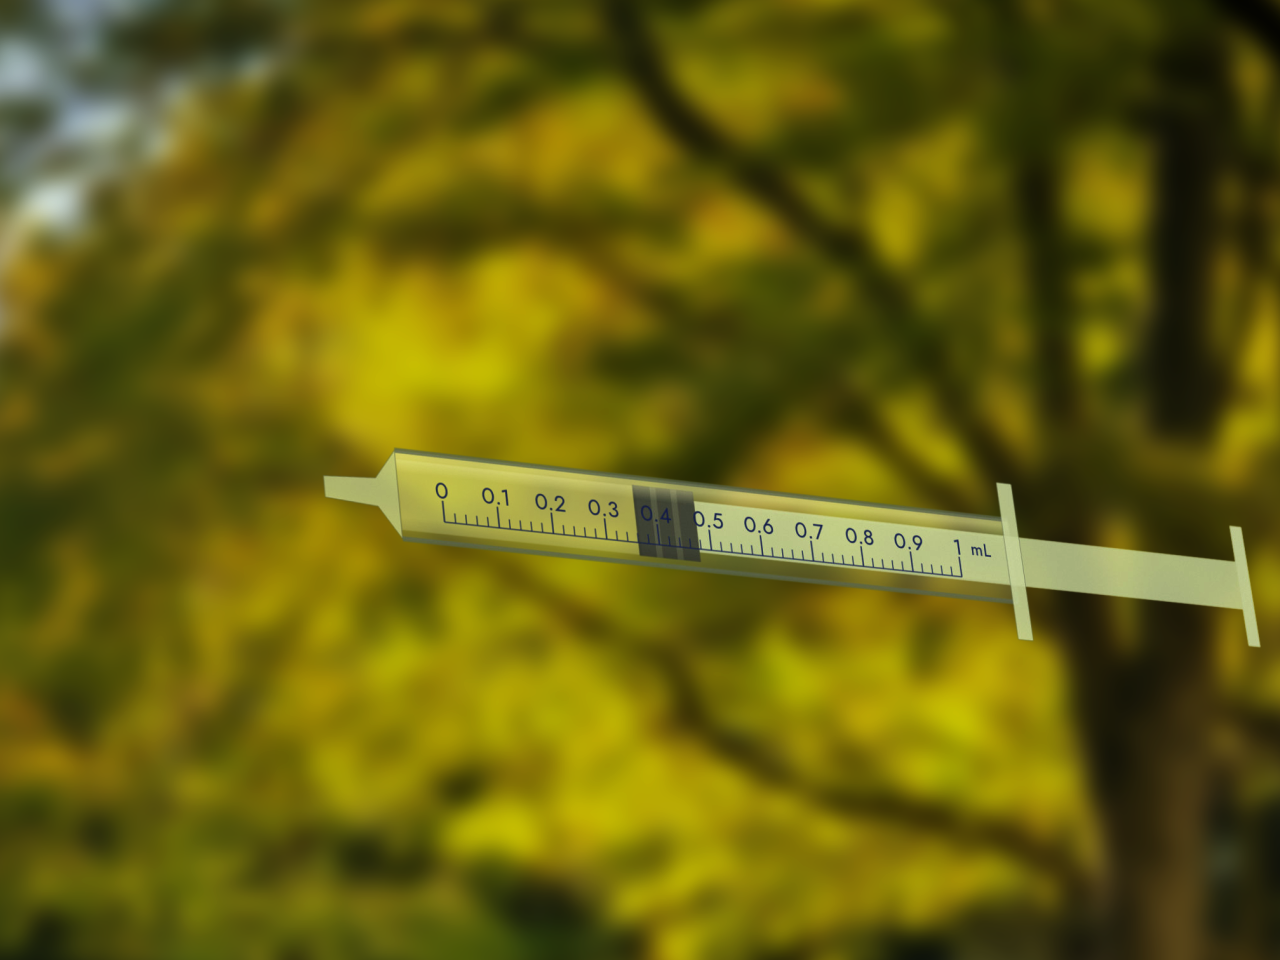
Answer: 0.36 mL
